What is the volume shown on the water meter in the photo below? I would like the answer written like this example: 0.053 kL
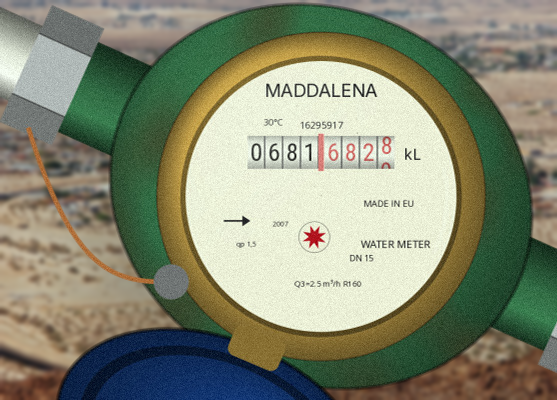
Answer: 681.6828 kL
